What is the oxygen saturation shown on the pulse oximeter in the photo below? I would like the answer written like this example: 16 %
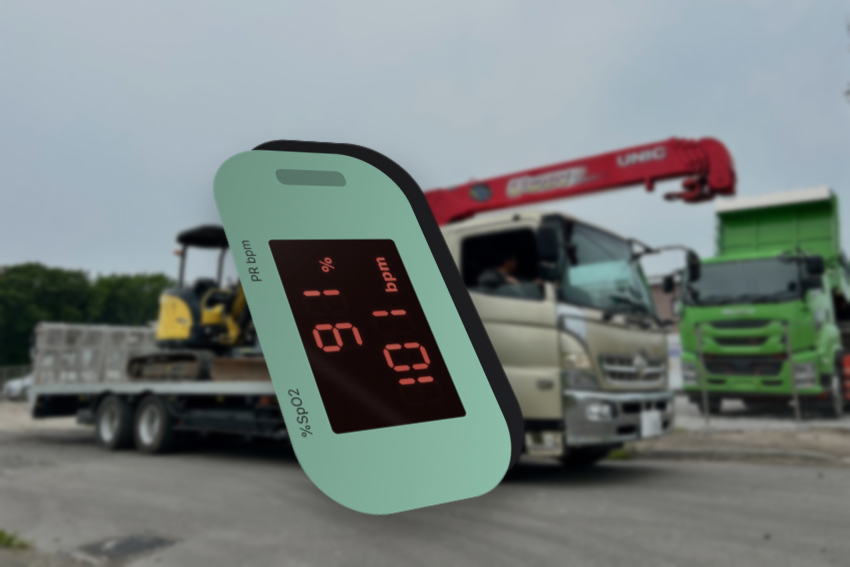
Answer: 91 %
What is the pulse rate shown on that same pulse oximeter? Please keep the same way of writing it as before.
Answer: 101 bpm
